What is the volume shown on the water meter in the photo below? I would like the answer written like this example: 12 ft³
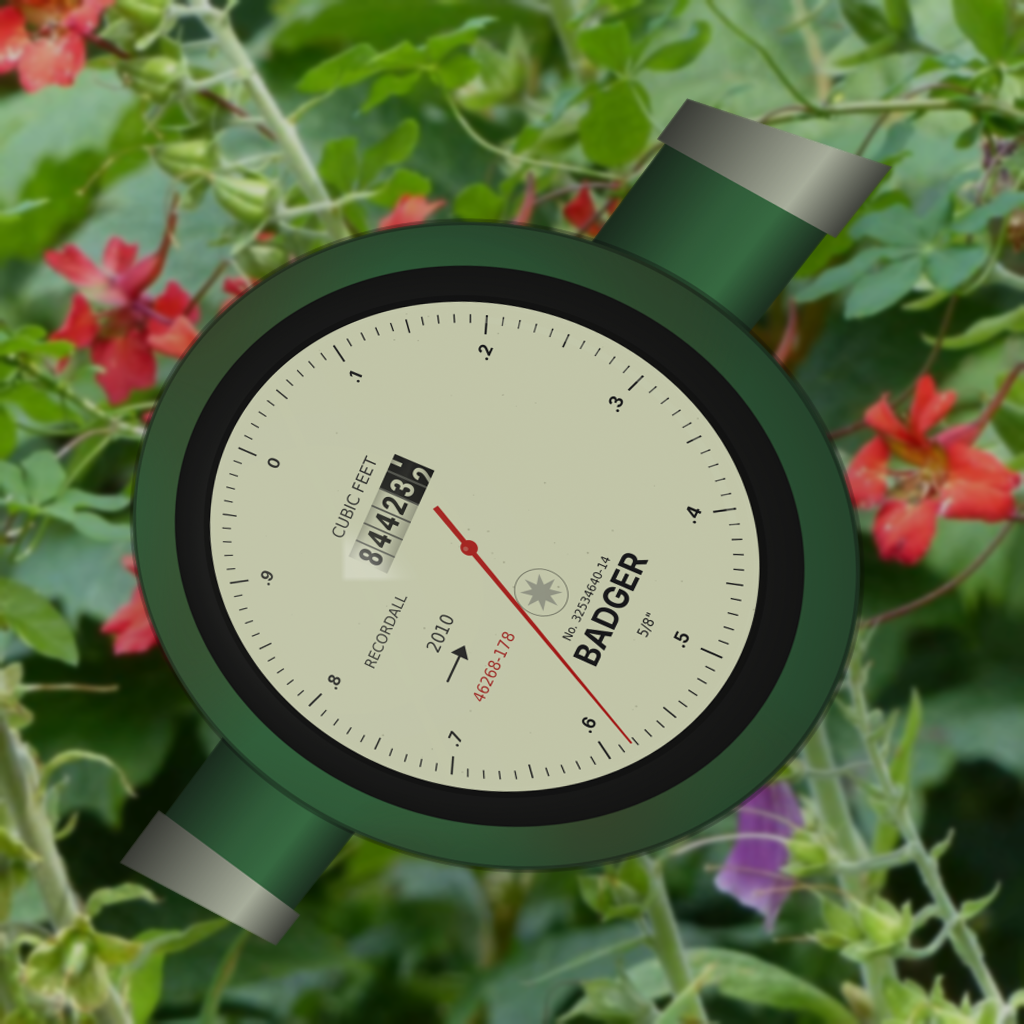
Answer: 844231.58 ft³
